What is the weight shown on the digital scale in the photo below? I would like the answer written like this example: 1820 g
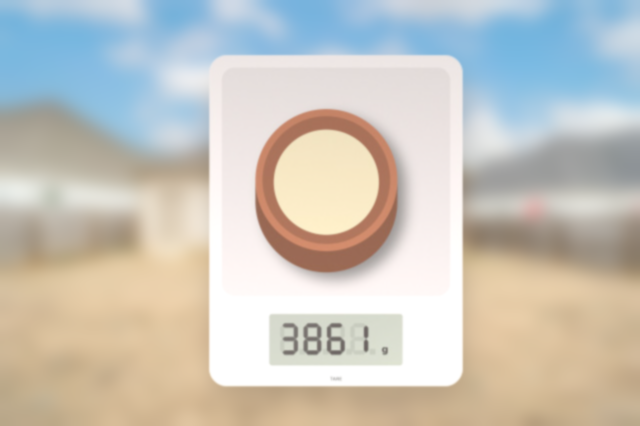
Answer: 3861 g
